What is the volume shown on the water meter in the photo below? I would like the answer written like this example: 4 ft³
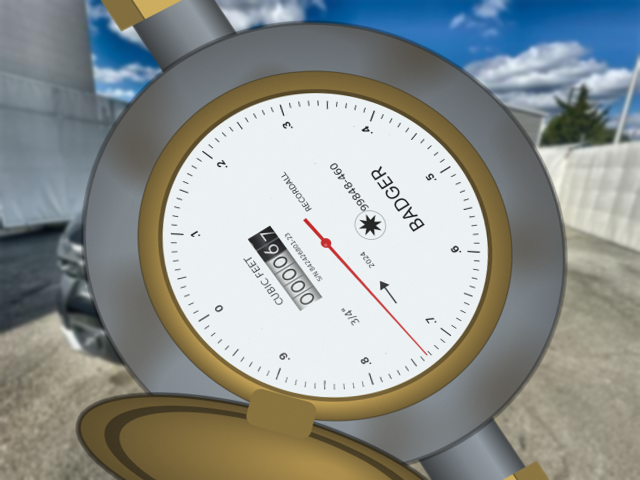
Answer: 66.73 ft³
